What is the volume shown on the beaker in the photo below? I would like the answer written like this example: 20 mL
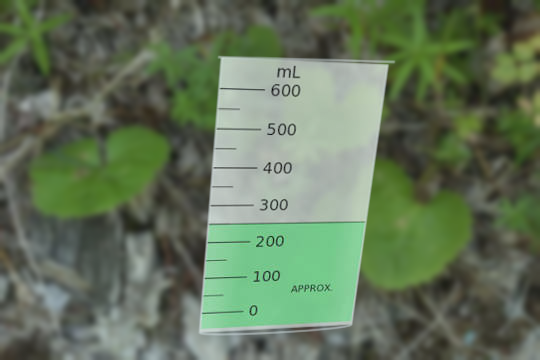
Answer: 250 mL
